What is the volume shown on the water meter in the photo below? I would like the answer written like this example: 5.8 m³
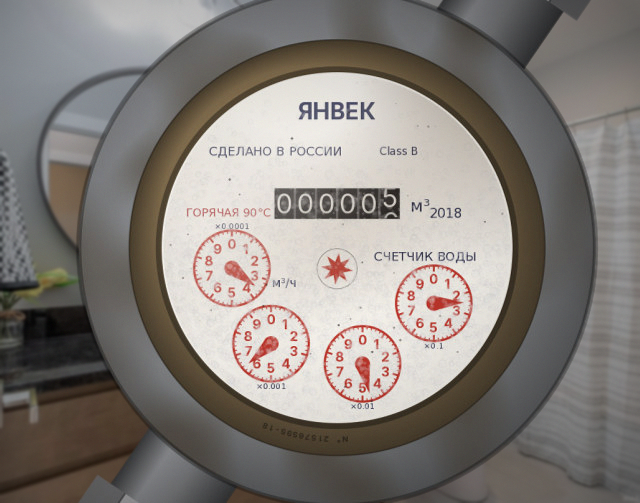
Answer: 5.2463 m³
